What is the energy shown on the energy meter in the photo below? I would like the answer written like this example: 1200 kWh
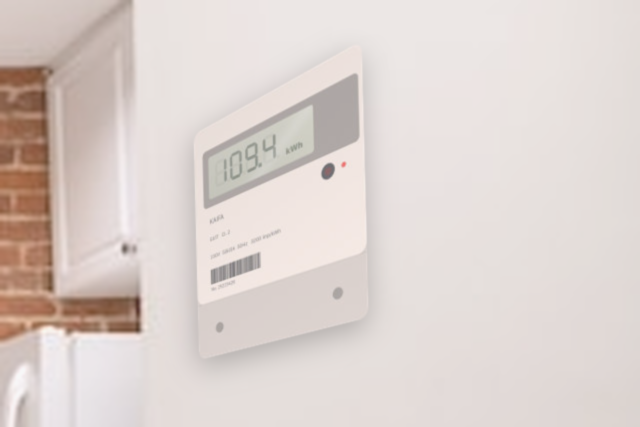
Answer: 109.4 kWh
